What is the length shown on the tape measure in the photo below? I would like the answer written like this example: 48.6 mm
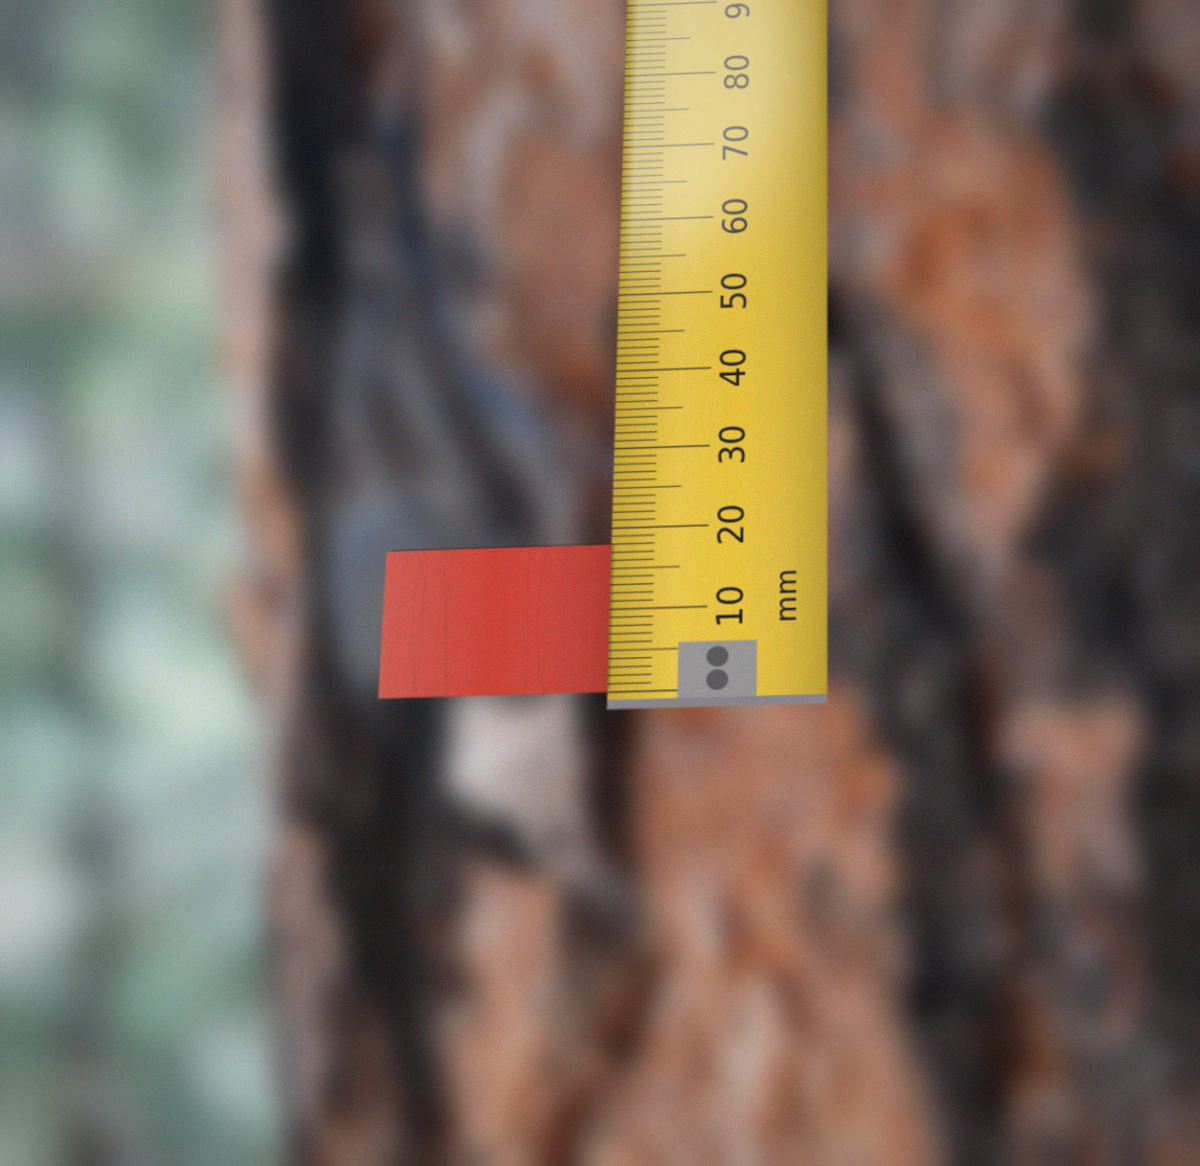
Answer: 18 mm
